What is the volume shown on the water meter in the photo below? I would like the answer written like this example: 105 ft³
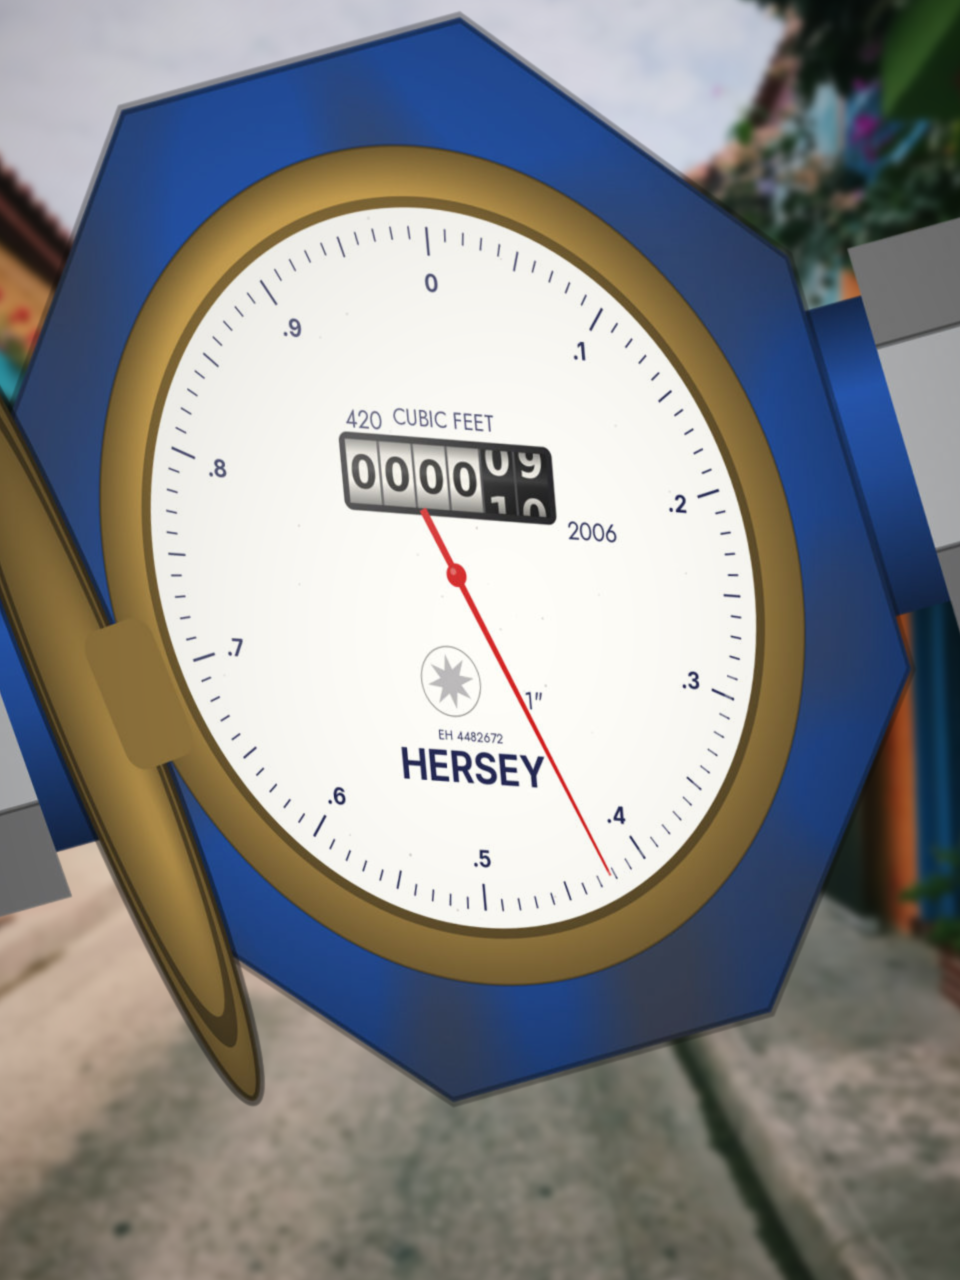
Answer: 9.42 ft³
